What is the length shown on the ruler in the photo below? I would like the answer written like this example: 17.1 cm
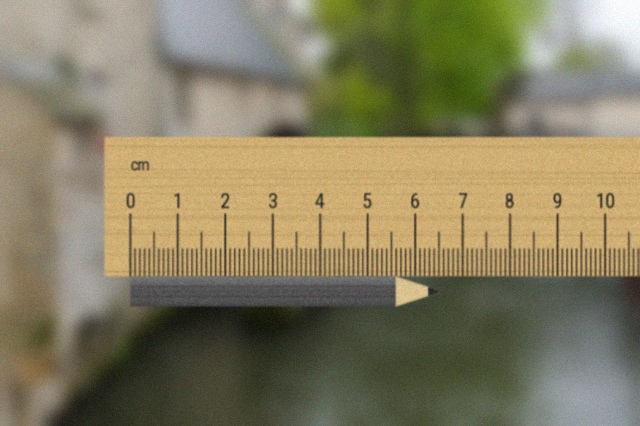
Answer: 6.5 cm
